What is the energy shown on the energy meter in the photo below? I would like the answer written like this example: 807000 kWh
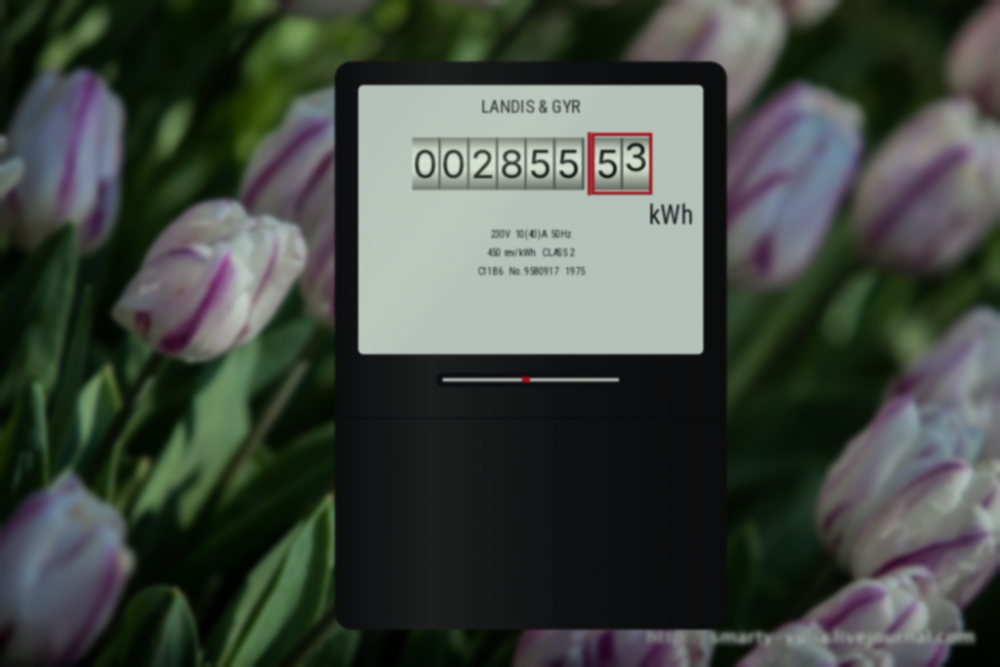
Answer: 2855.53 kWh
